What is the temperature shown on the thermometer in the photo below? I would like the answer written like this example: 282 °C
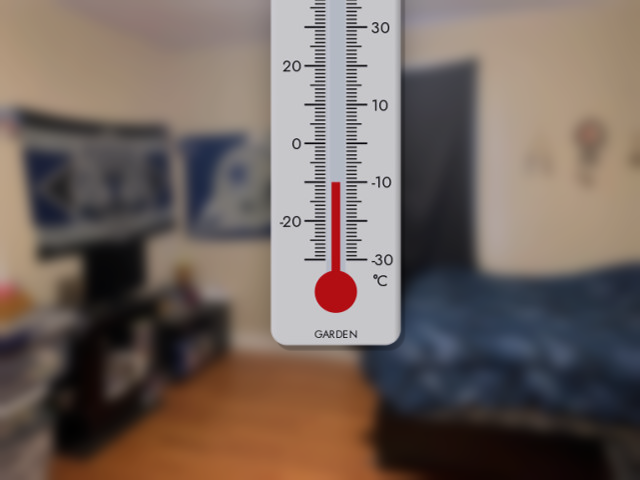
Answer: -10 °C
